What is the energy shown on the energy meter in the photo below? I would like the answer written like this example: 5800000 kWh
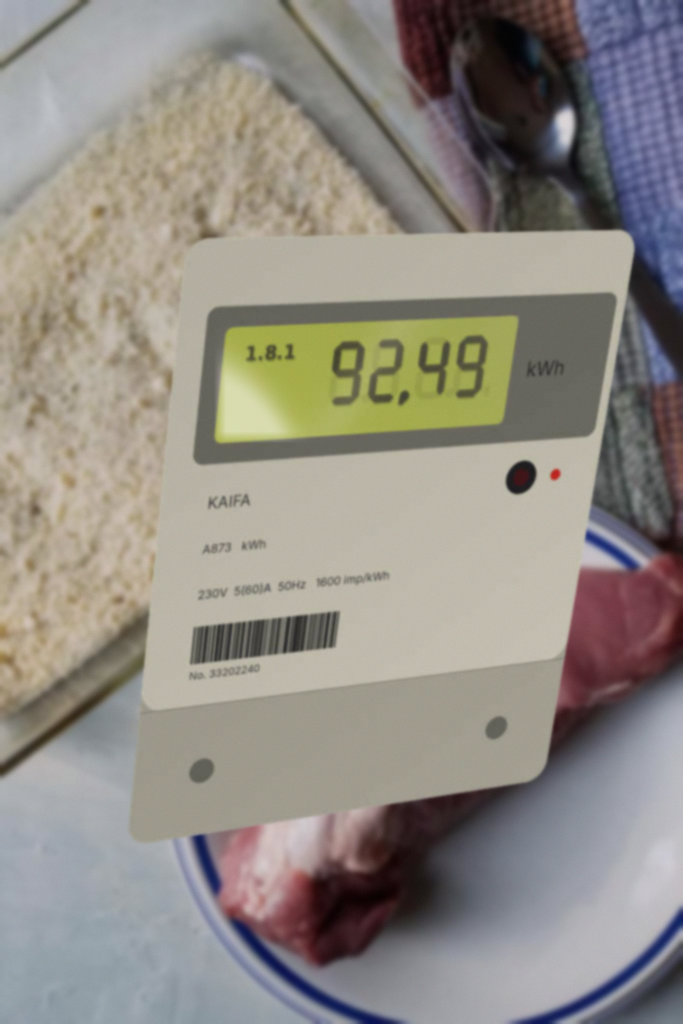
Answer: 92.49 kWh
